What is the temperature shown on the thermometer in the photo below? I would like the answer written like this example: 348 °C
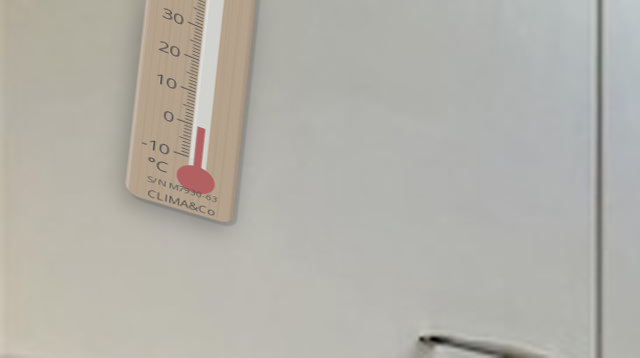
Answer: 0 °C
